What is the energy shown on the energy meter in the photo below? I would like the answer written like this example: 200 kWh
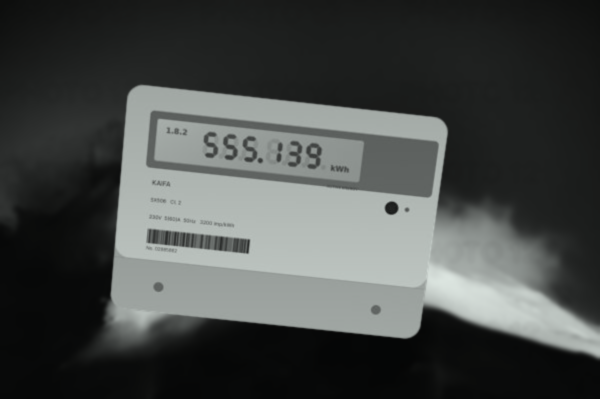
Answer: 555.139 kWh
